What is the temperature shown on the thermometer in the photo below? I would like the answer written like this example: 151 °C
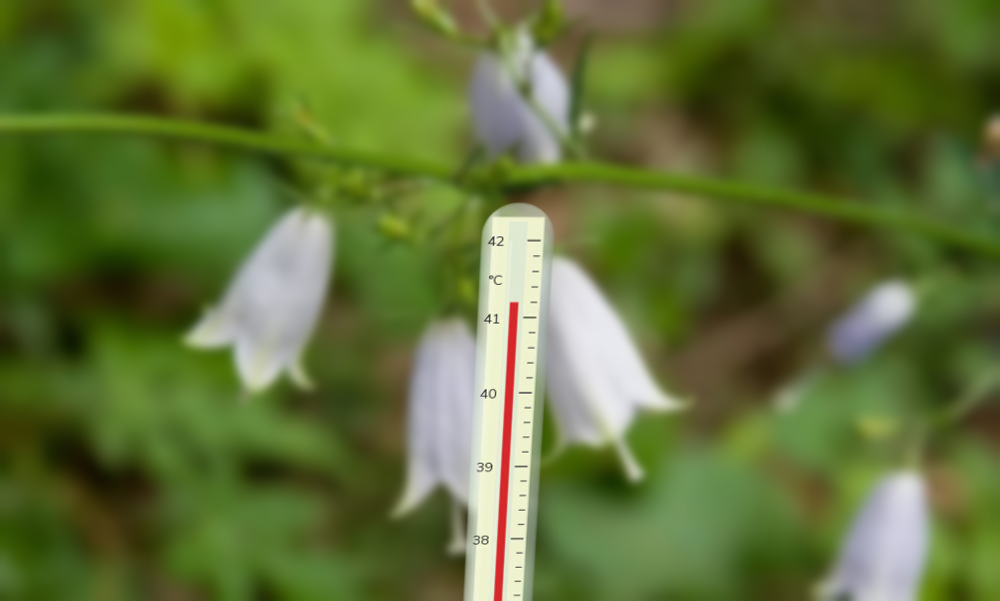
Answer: 41.2 °C
